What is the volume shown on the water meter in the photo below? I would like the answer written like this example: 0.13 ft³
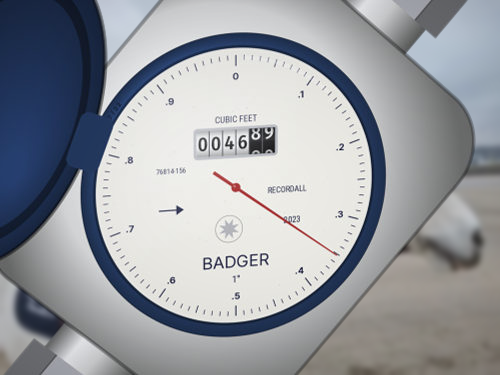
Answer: 4689.35 ft³
